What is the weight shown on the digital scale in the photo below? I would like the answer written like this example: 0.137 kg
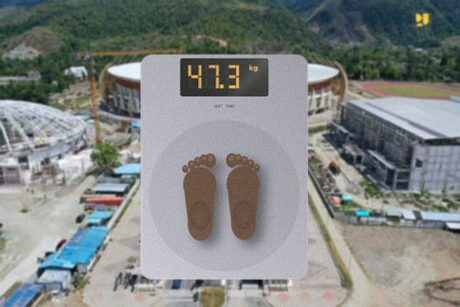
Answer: 47.3 kg
